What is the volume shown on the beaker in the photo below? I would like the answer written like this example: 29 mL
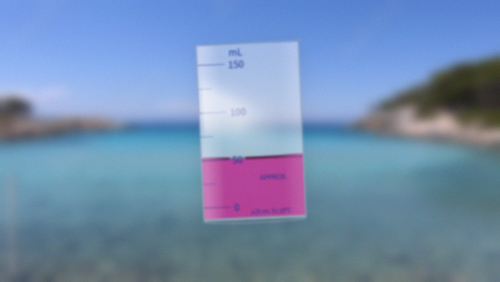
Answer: 50 mL
